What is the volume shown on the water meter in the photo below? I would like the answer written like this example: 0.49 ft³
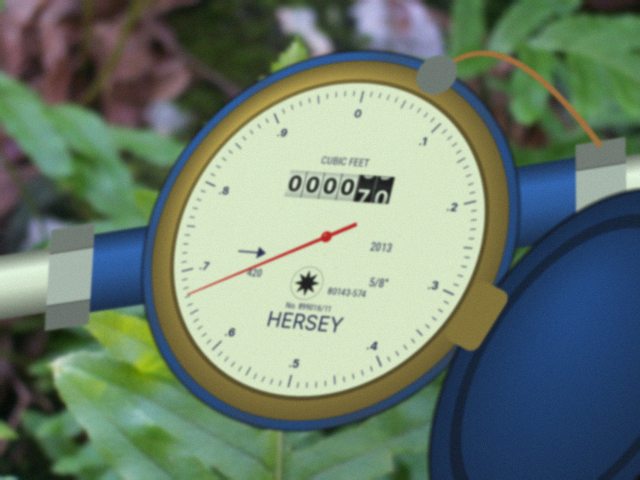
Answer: 69.67 ft³
